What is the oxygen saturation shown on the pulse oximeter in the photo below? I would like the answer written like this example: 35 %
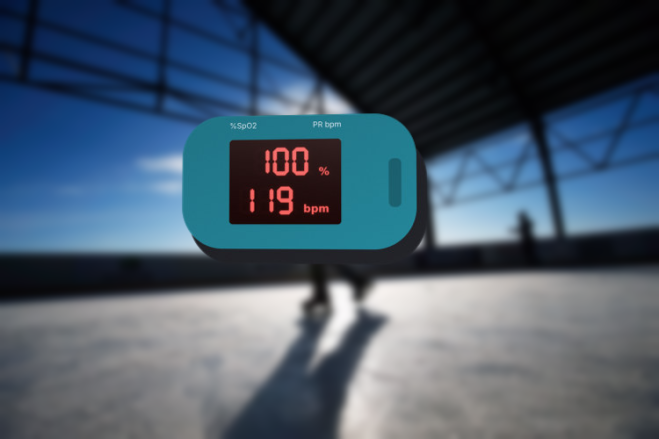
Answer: 100 %
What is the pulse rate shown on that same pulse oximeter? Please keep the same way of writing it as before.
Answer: 119 bpm
